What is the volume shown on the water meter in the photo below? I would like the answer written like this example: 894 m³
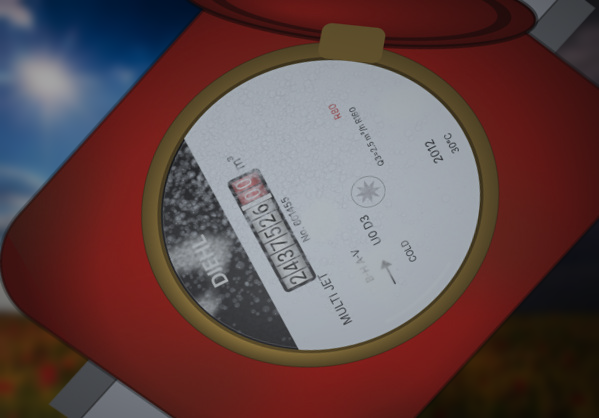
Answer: 2437526.00 m³
